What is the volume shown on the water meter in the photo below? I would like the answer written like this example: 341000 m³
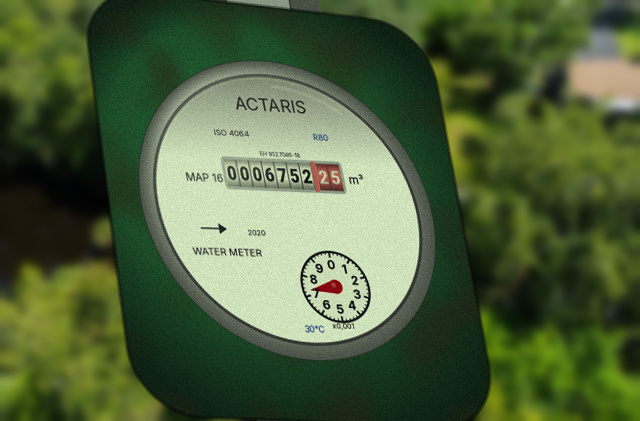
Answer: 6752.257 m³
